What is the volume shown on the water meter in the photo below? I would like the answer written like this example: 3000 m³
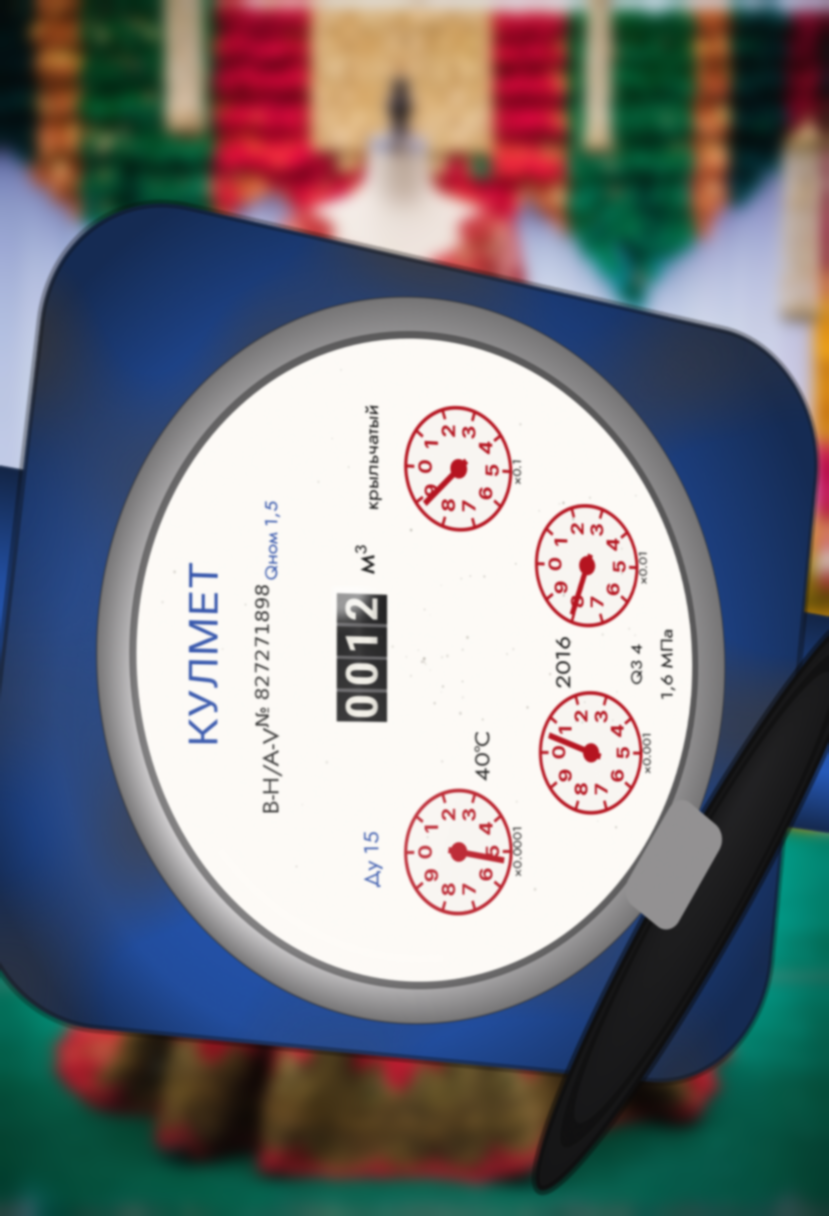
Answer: 12.8805 m³
